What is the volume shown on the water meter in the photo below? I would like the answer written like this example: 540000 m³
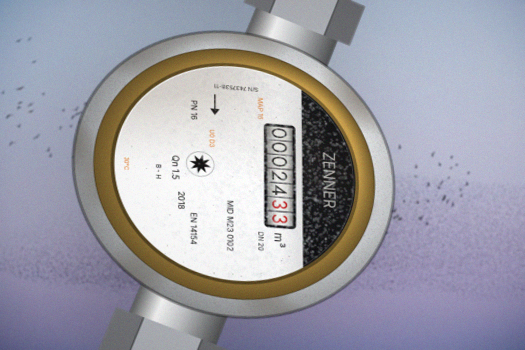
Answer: 24.33 m³
